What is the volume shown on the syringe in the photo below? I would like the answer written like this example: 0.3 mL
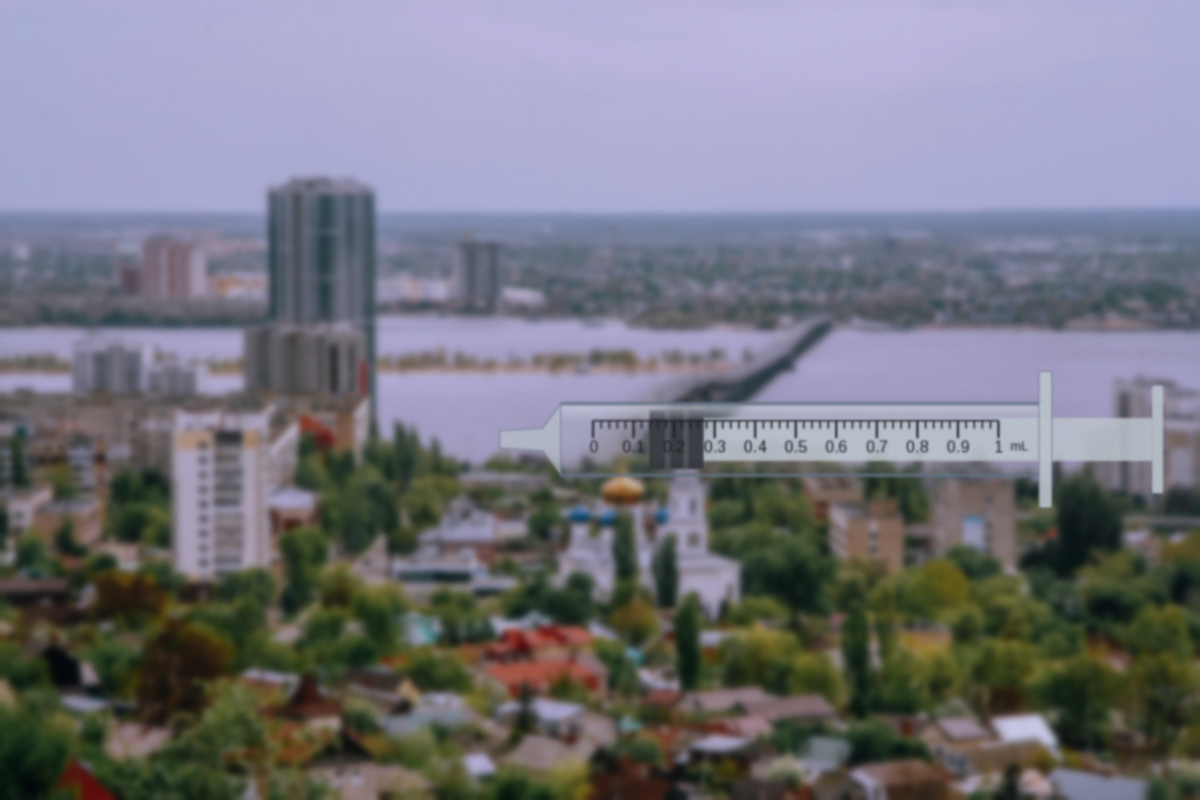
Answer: 0.14 mL
